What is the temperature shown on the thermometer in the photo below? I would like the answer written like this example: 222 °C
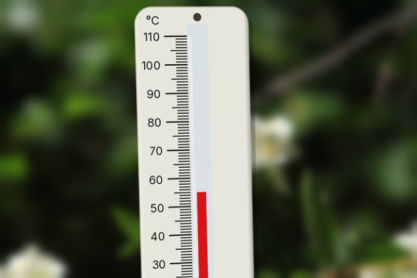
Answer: 55 °C
